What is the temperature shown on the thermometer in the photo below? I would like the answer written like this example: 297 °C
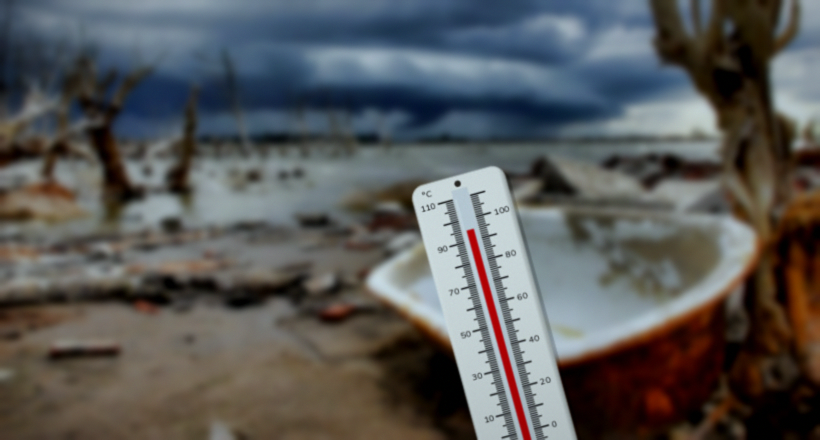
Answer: 95 °C
